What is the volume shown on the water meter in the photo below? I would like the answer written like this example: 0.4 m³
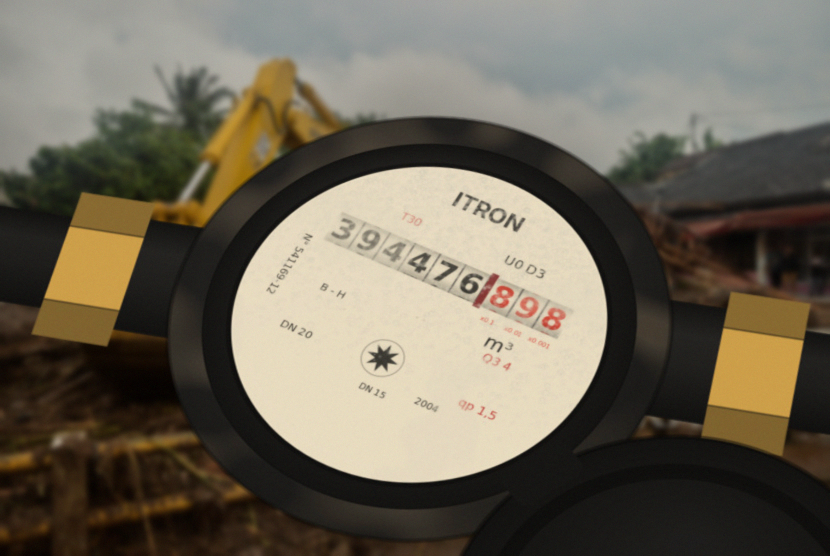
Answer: 394476.898 m³
